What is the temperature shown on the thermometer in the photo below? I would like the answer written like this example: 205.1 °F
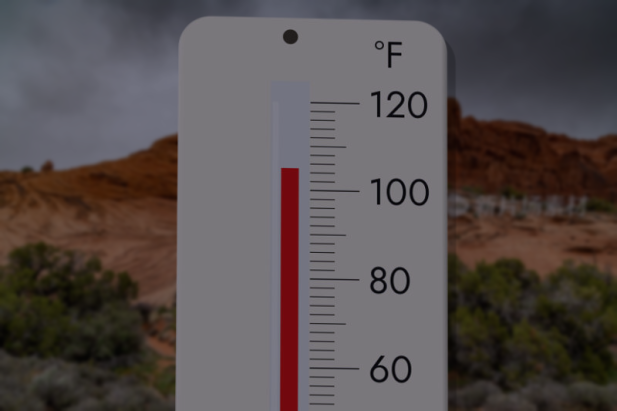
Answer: 105 °F
